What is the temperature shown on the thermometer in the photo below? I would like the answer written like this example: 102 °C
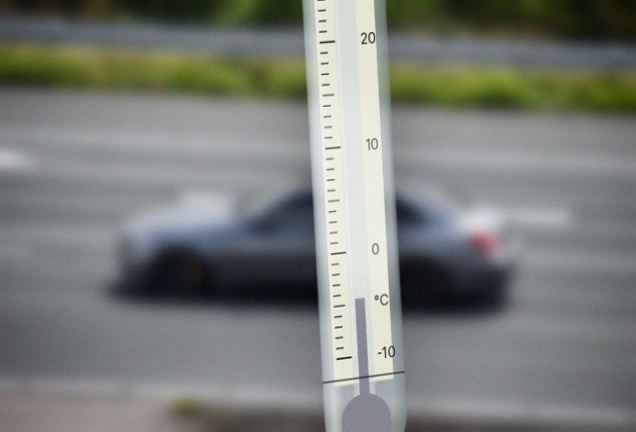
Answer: -4.5 °C
